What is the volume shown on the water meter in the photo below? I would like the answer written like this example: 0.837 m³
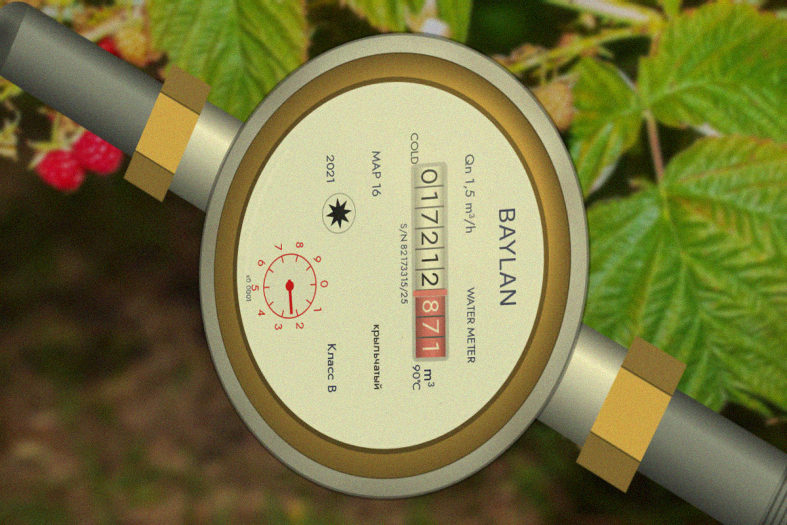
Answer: 17212.8712 m³
